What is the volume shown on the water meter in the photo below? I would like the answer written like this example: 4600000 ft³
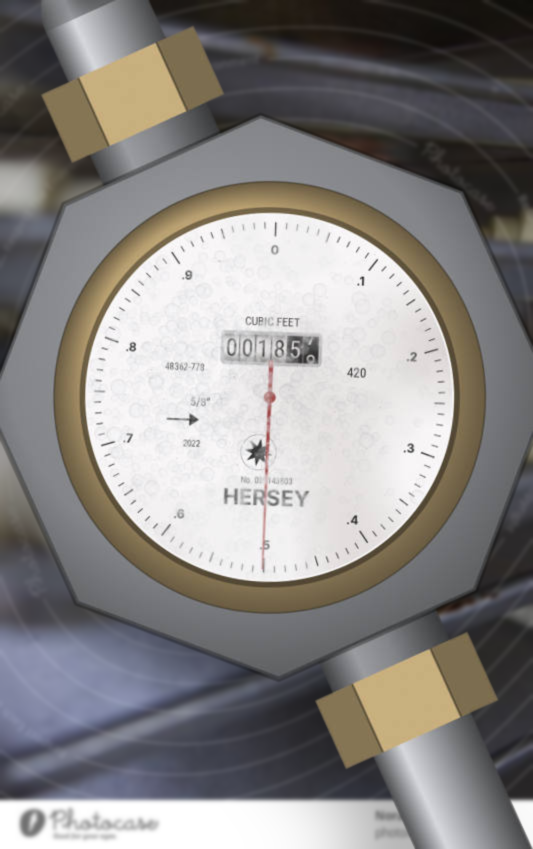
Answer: 1857.50 ft³
